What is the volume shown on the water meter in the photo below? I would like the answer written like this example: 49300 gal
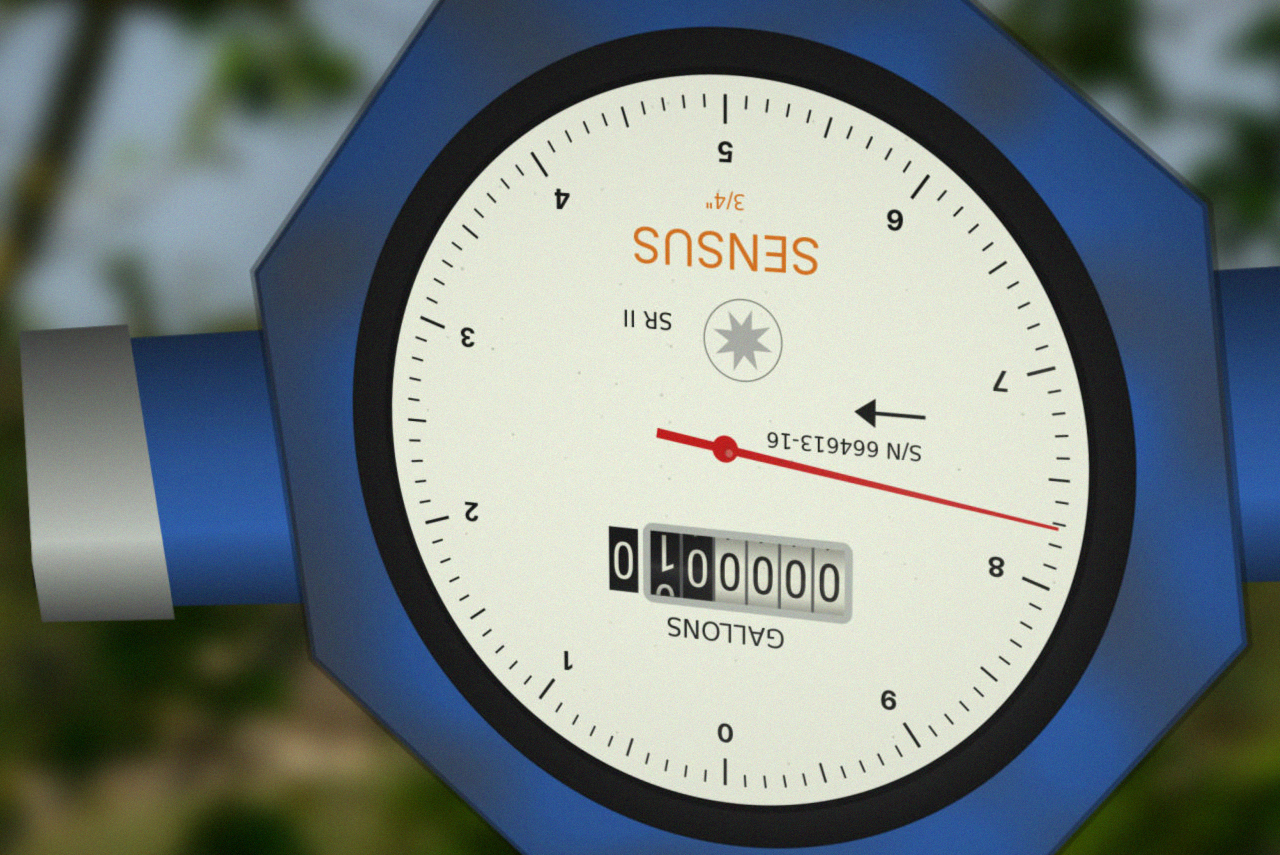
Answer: 7.7 gal
